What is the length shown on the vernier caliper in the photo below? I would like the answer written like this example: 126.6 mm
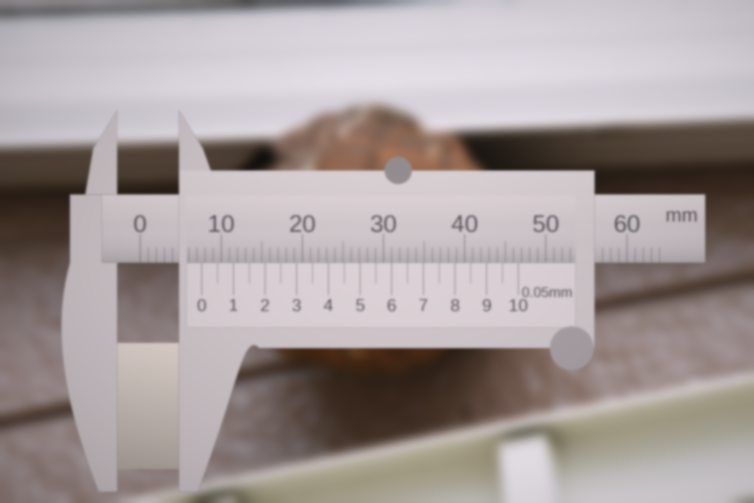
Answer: 7.6 mm
